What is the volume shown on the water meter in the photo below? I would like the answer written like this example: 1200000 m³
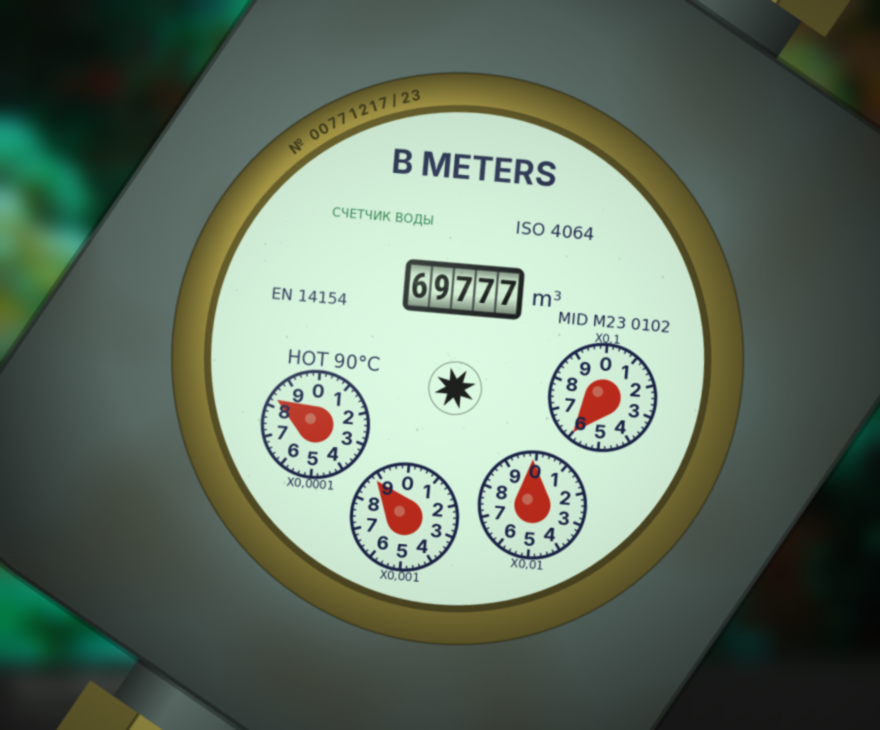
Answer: 69777.5988 m³
